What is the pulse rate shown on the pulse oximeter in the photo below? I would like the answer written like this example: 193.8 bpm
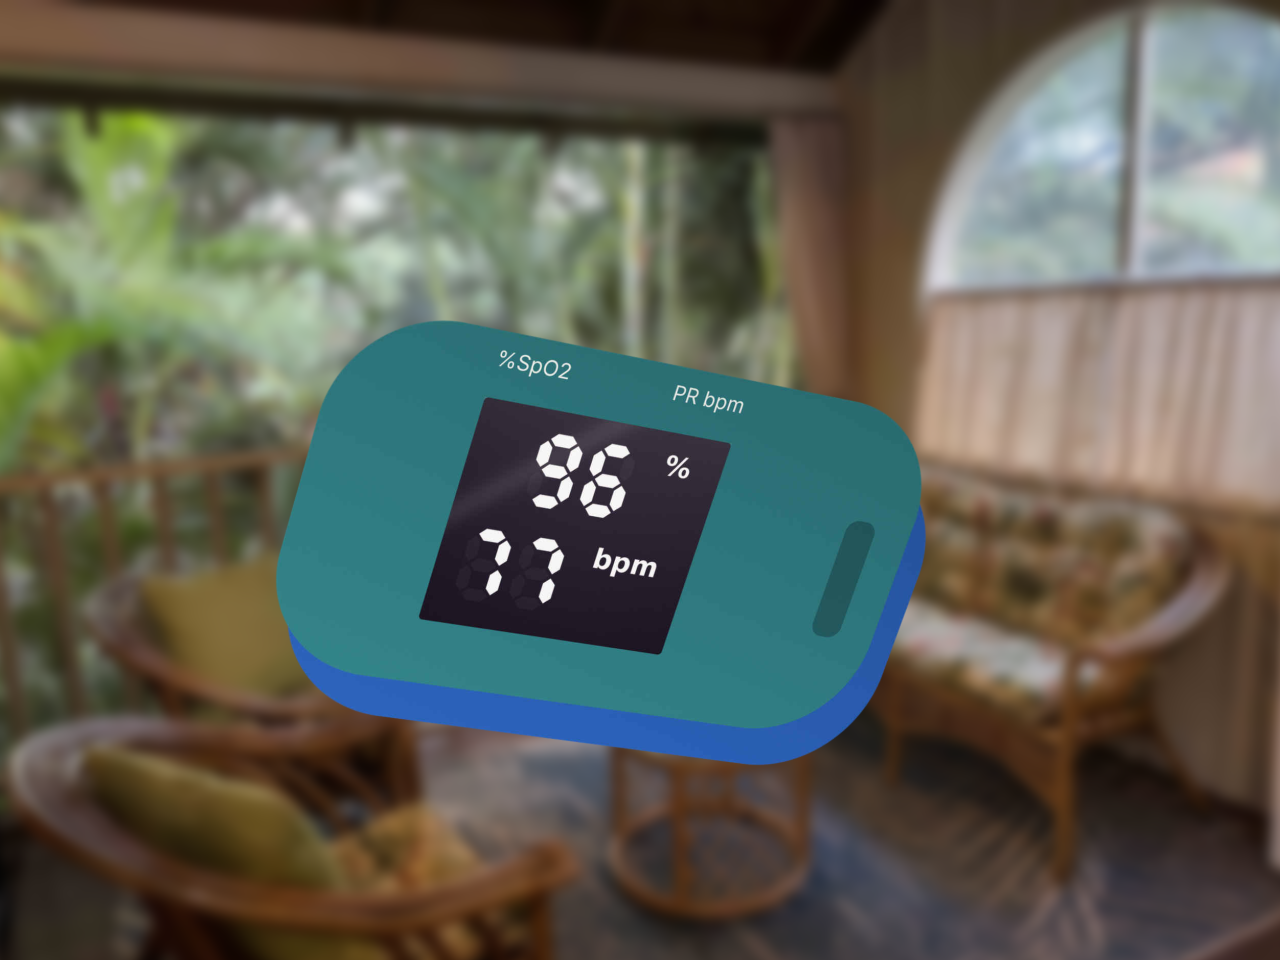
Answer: 77 bpm
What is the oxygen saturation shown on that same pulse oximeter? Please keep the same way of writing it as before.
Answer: 96 %
